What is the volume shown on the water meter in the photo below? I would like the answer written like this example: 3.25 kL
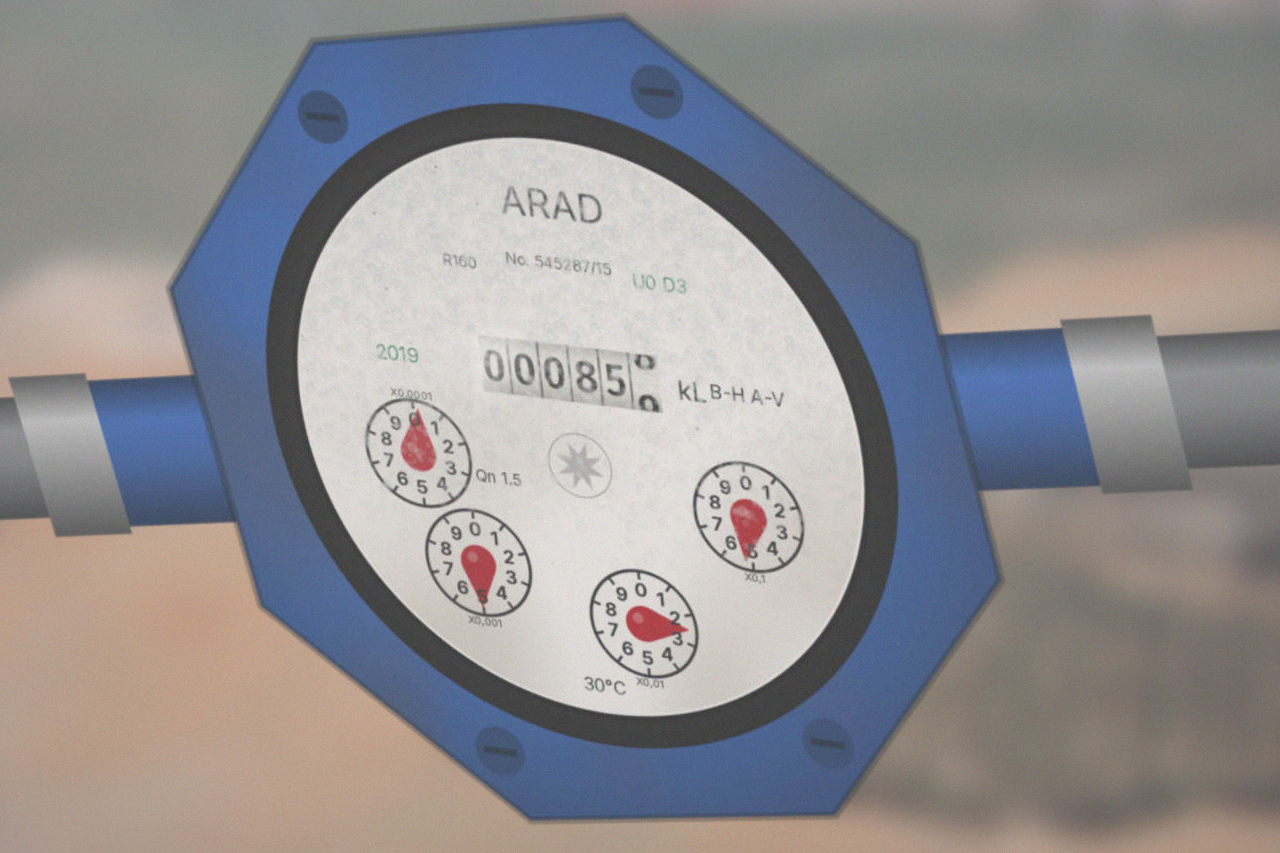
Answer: 858.5250 kL
